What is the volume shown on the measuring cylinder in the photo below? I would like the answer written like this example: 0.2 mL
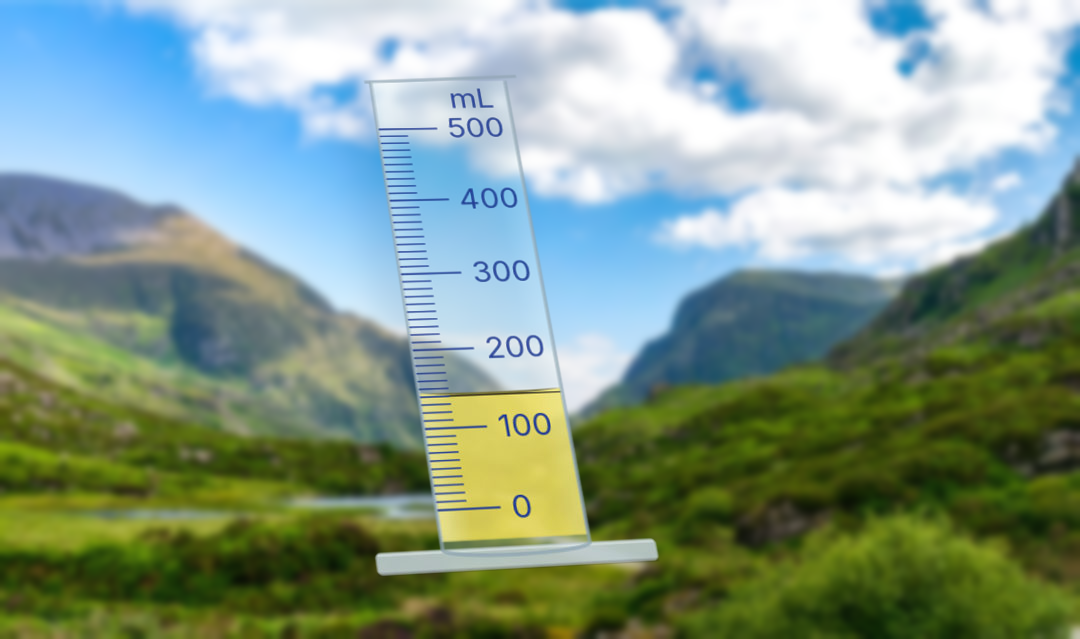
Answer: 140 mL
